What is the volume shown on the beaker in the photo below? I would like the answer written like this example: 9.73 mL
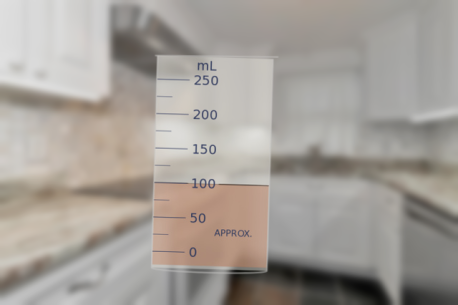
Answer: 100 mL
